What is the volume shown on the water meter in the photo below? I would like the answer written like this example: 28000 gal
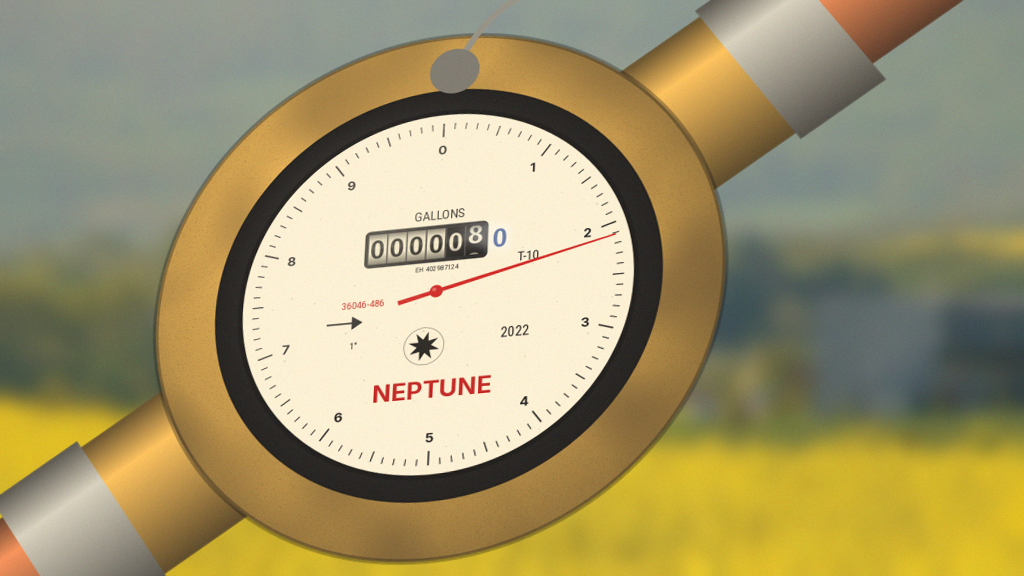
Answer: 82.1 gal
